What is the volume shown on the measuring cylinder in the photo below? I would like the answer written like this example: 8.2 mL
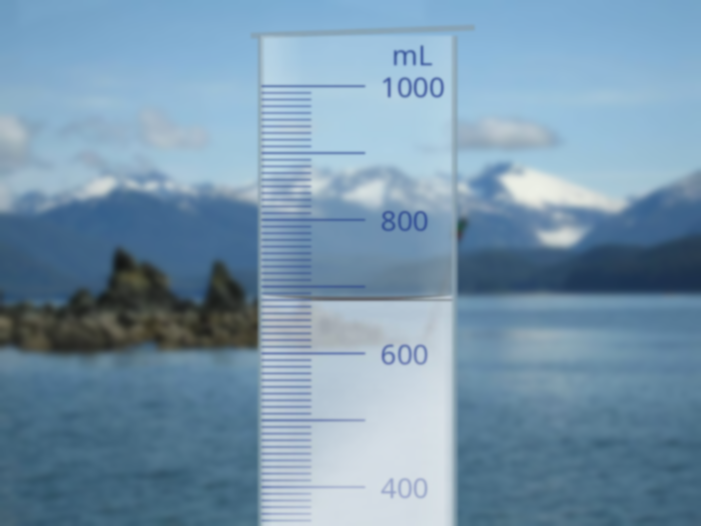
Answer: 680 mL
